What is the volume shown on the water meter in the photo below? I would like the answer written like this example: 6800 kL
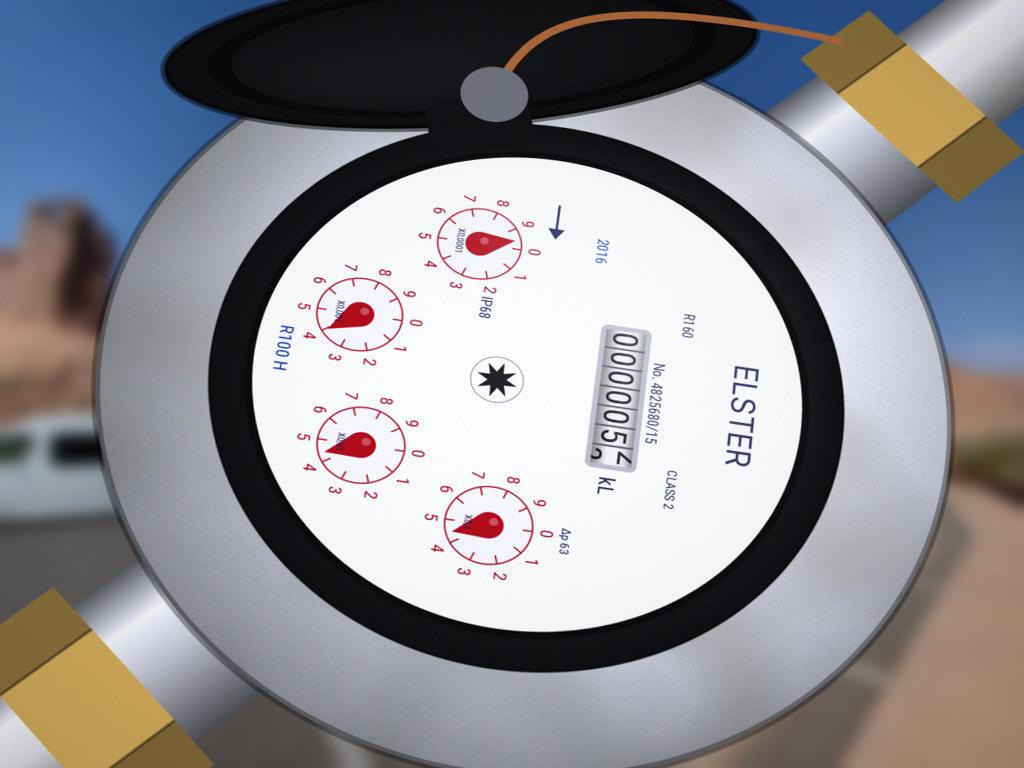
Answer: 52.4439 kL
